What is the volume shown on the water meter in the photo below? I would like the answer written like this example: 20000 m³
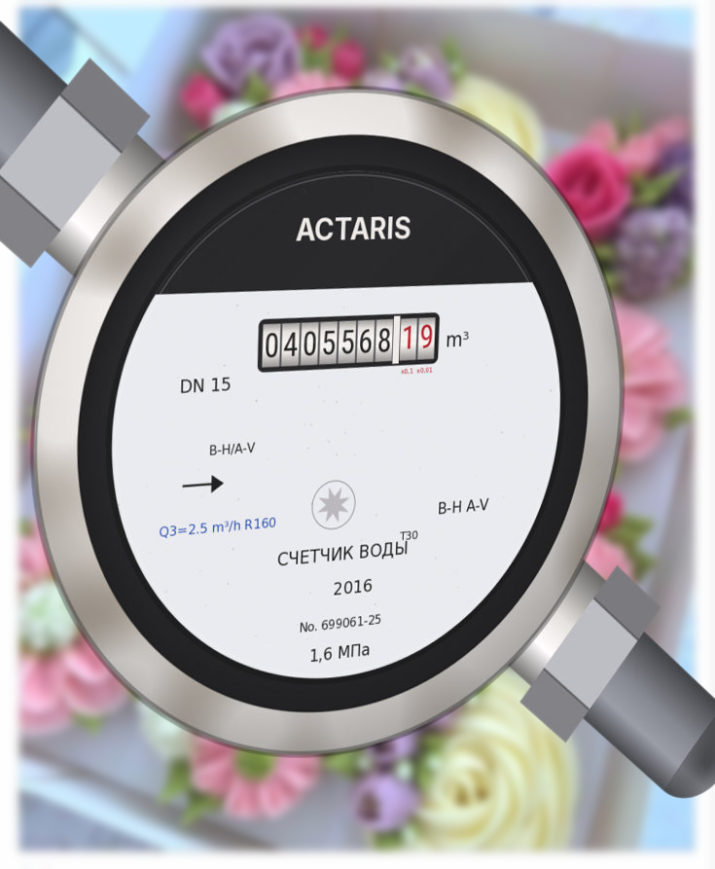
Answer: 405568.19 m³
